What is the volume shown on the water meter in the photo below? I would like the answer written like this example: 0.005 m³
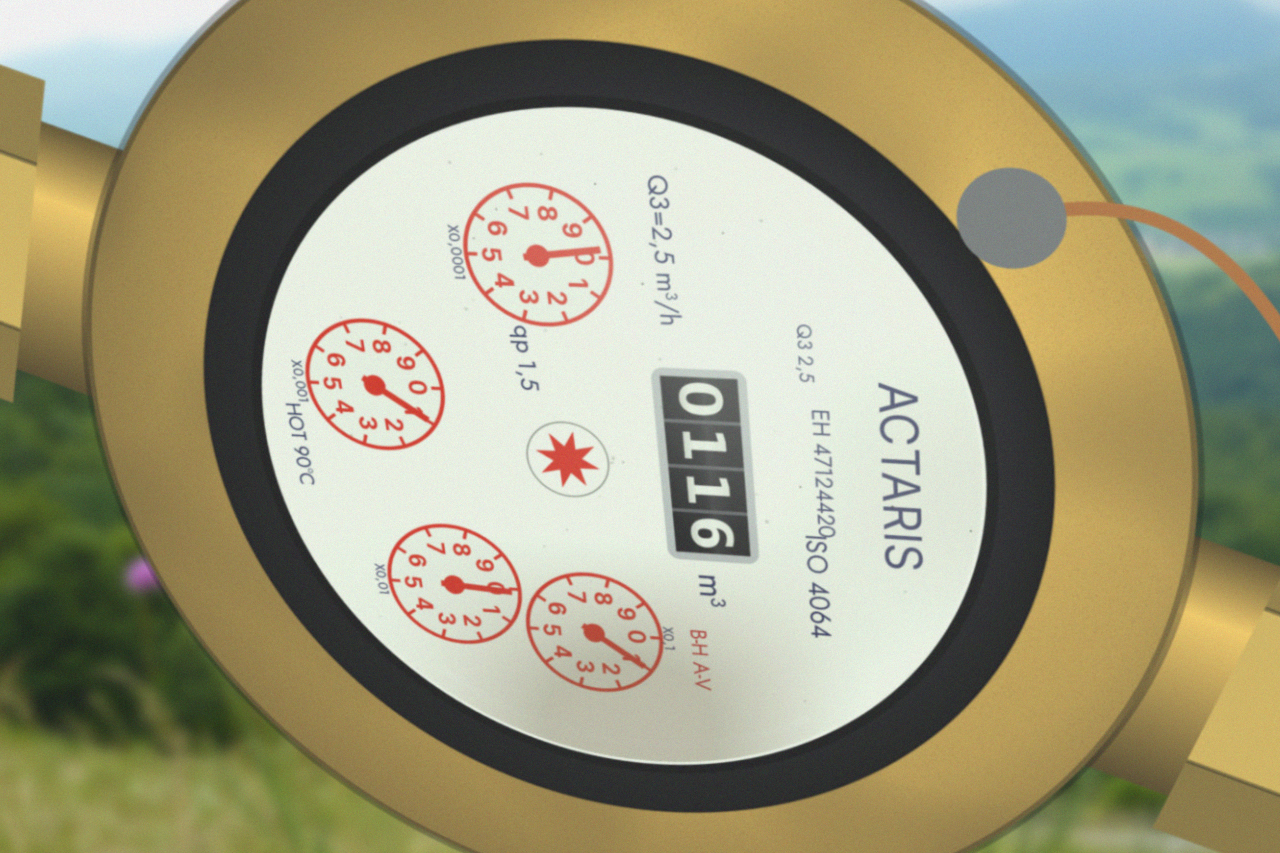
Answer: 116.1009 m³
